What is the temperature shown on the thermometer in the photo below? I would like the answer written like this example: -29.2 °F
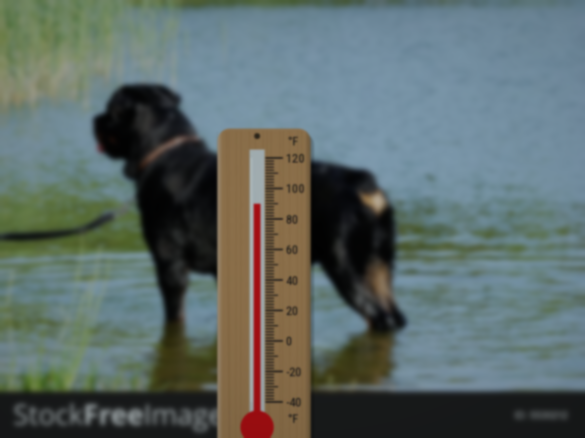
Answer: 90 °F
